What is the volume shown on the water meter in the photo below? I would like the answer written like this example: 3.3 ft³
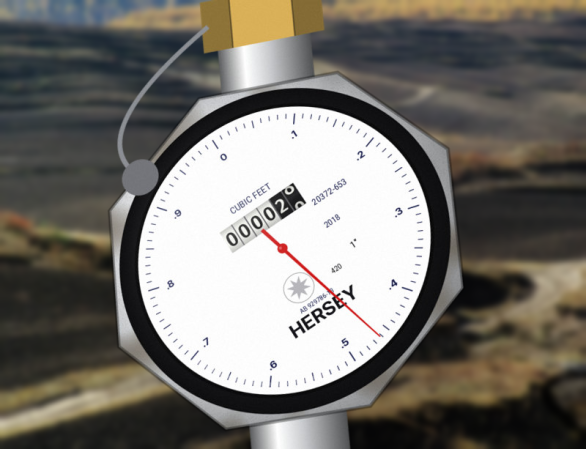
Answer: 28.46 ft³
